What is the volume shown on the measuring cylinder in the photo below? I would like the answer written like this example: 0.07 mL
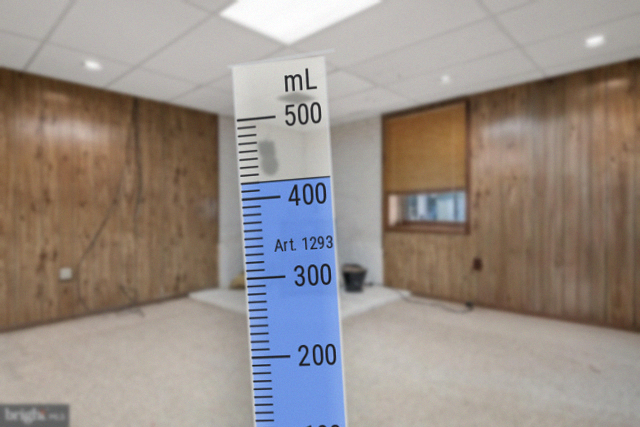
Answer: 420 mL
